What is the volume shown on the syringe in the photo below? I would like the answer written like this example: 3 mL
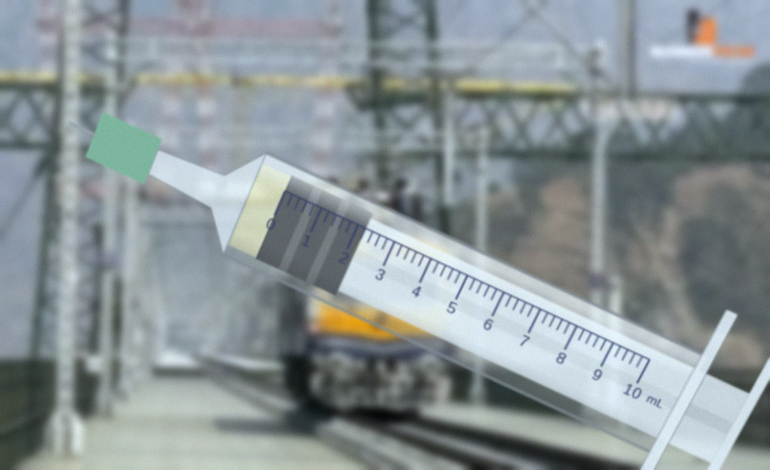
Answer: 0 mL
